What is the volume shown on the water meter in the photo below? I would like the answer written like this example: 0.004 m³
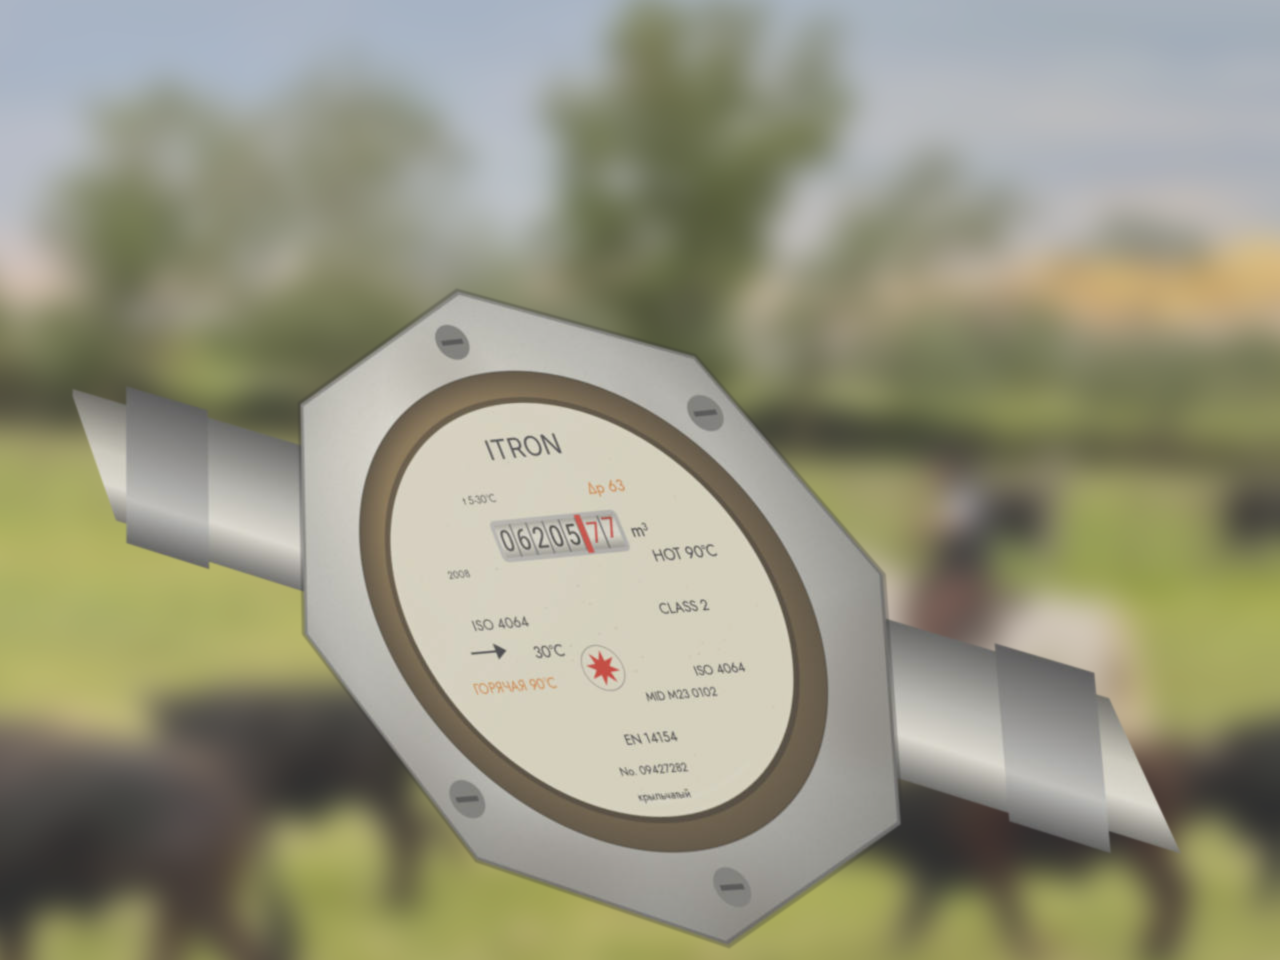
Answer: 6205.77 m³
